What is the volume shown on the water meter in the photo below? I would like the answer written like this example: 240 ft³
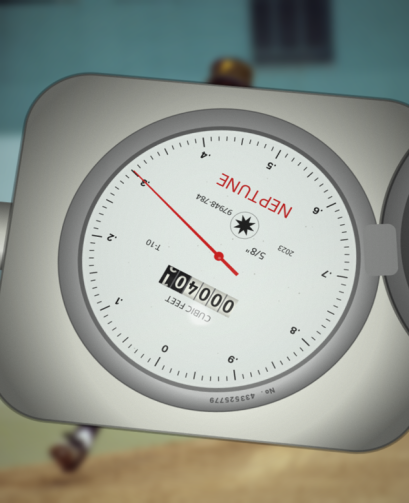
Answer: 401.30 ft³
